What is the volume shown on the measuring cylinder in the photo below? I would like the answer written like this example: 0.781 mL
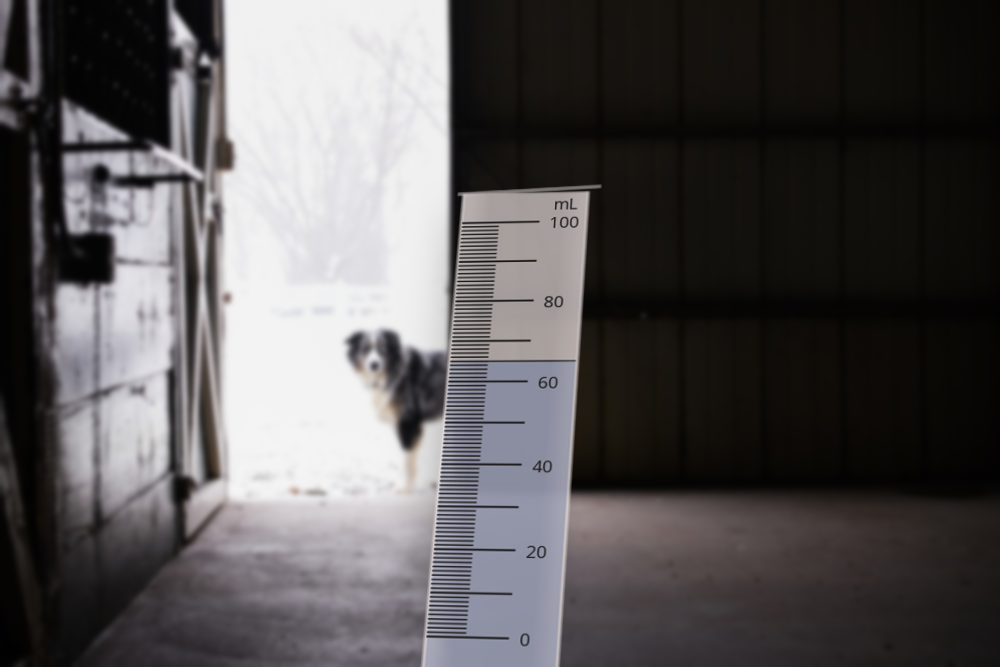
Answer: 65 mL
